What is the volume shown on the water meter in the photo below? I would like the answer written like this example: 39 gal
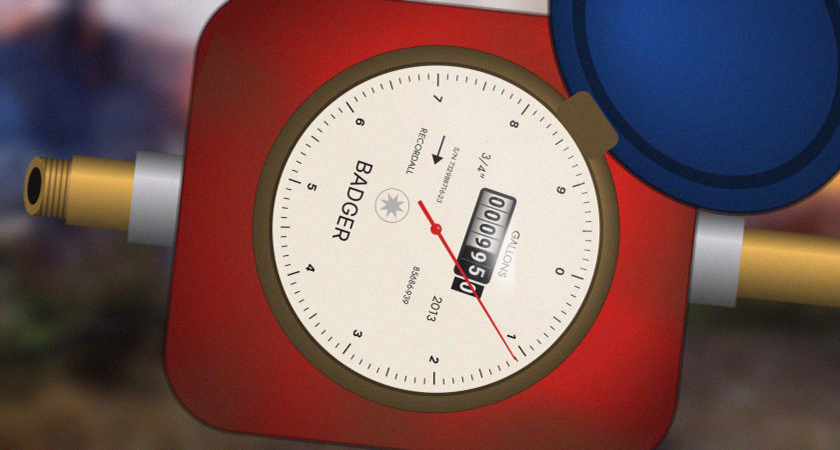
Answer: 9951.1 gal
